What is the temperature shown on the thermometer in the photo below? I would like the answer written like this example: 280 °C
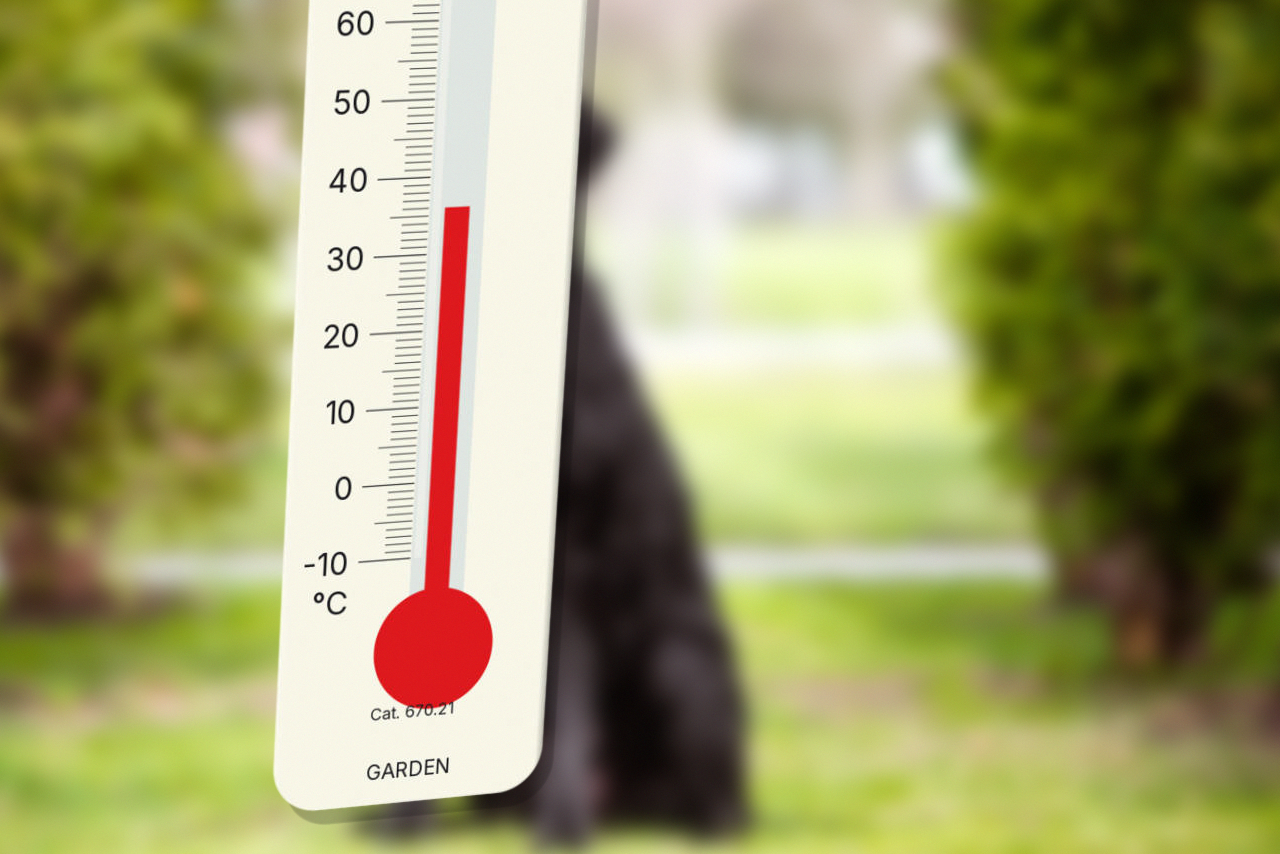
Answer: 36 °C
